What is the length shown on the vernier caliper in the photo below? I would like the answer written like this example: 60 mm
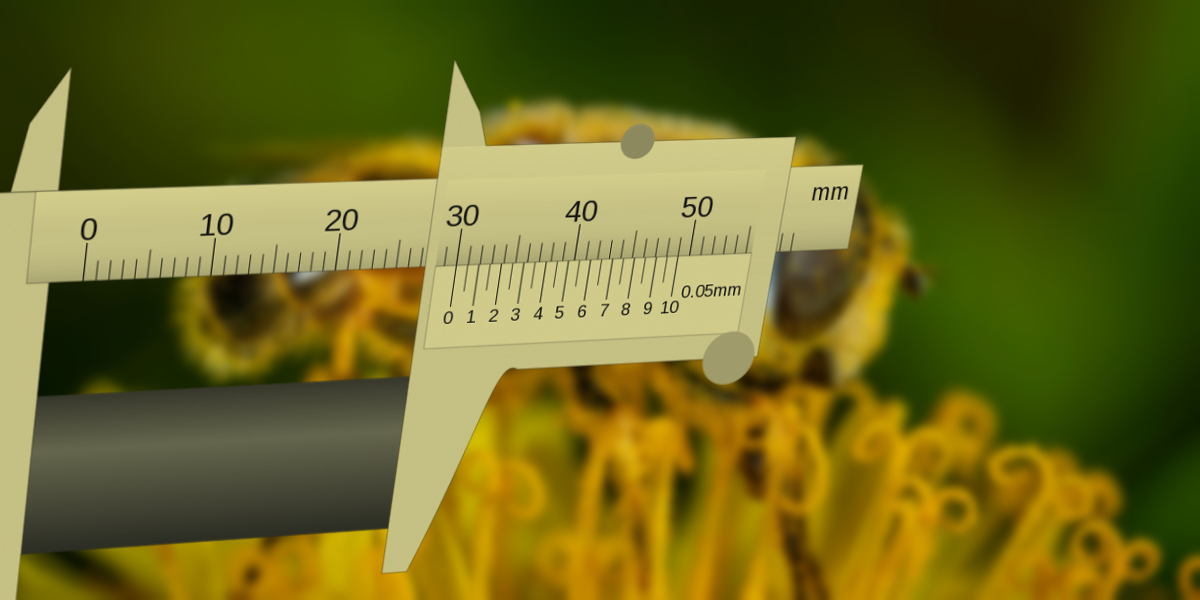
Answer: 30.0 mm
